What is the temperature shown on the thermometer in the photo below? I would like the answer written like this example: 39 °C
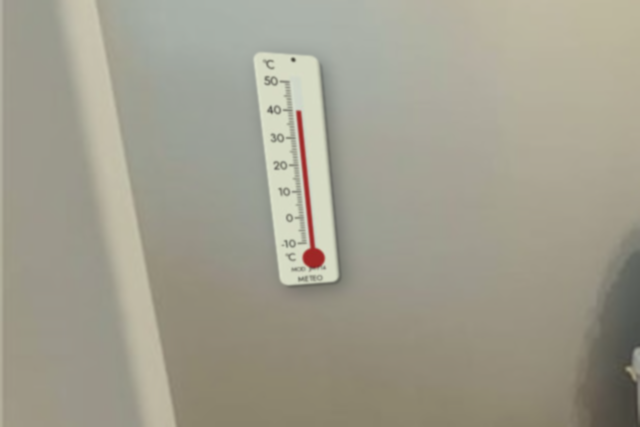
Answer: 40 °C
